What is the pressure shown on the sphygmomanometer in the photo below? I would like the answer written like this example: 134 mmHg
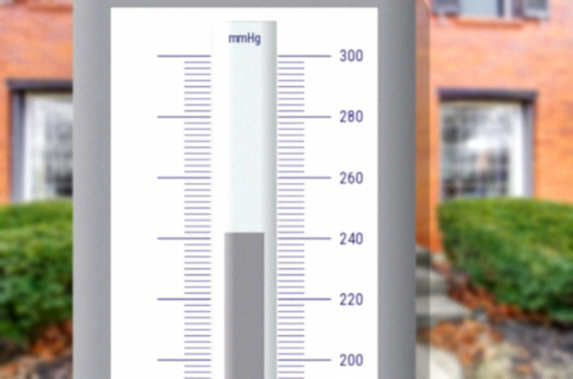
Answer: 242 mmHg
